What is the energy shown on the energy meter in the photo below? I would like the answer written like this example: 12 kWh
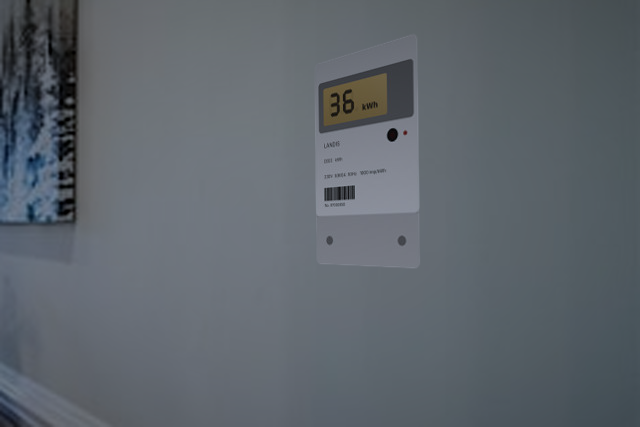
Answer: 36 kWh
